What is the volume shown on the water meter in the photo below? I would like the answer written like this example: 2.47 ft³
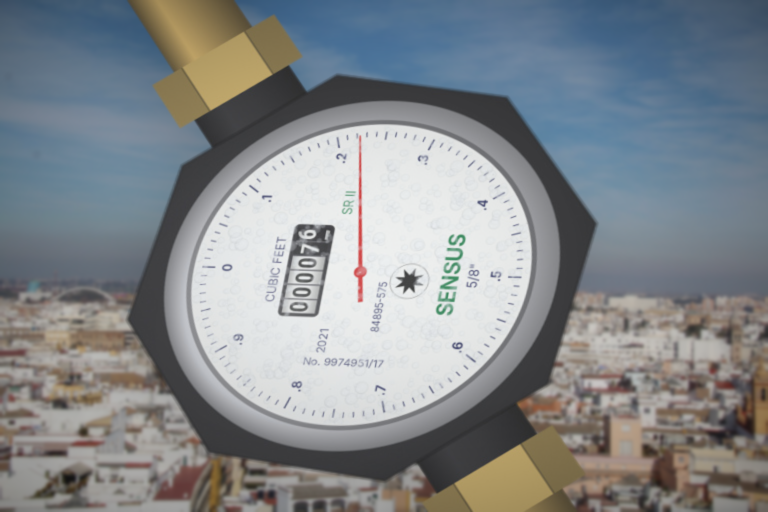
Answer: 76.22 ft³
